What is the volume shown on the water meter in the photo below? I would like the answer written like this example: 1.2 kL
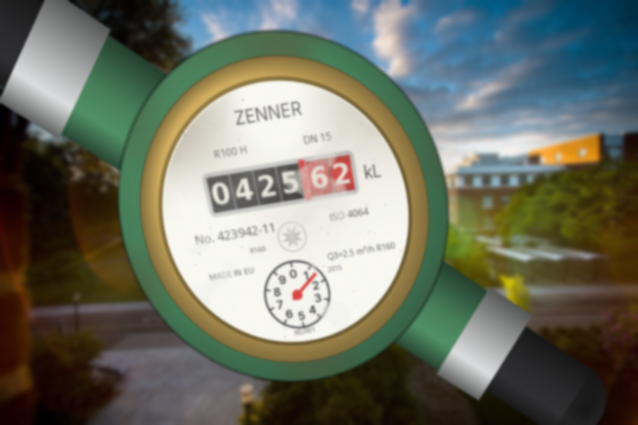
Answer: 425.621 kL
